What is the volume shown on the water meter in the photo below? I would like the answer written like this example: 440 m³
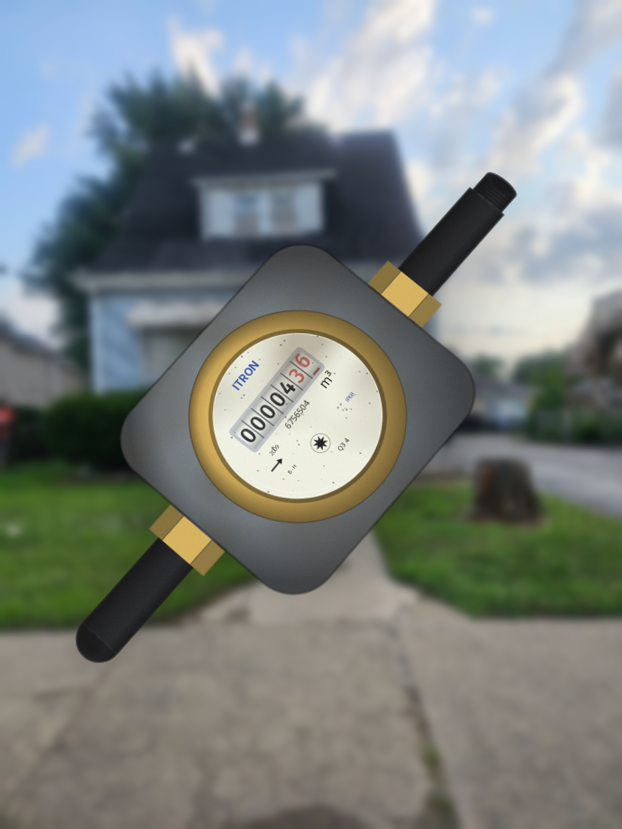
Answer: 4.36 m³
